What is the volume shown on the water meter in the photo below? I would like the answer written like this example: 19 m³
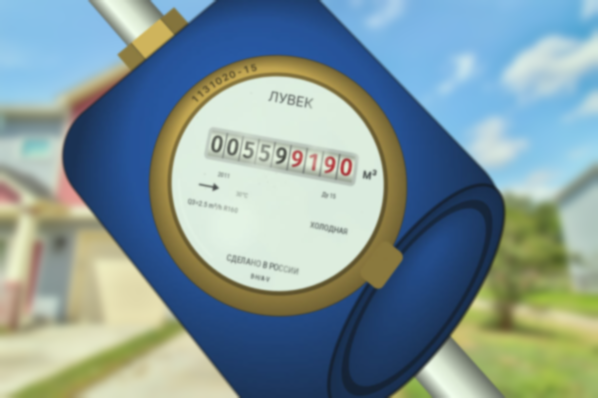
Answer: 559.9190 m³
